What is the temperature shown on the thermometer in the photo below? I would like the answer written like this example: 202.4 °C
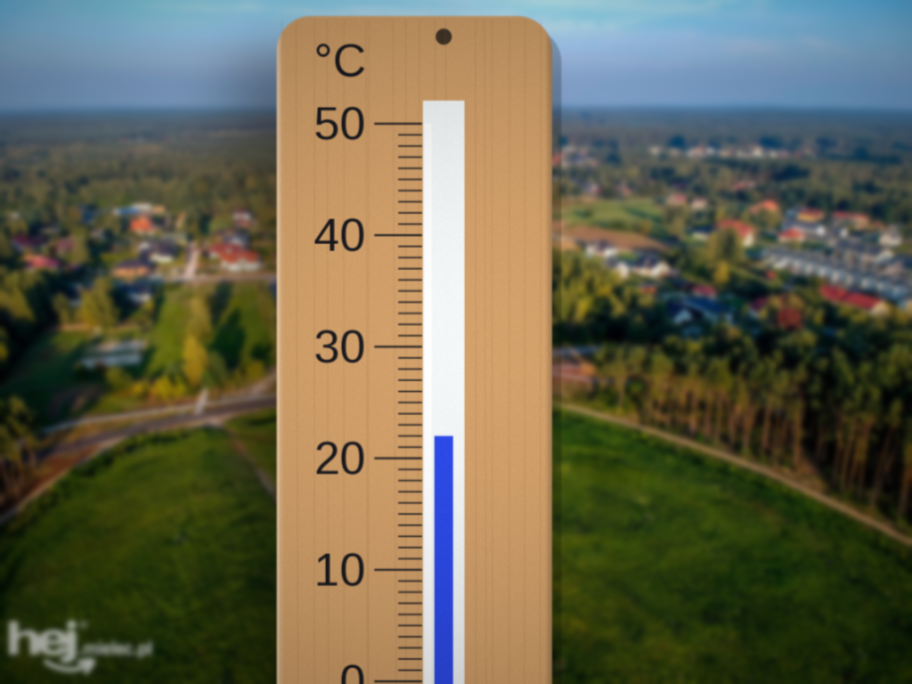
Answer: 22 °C
